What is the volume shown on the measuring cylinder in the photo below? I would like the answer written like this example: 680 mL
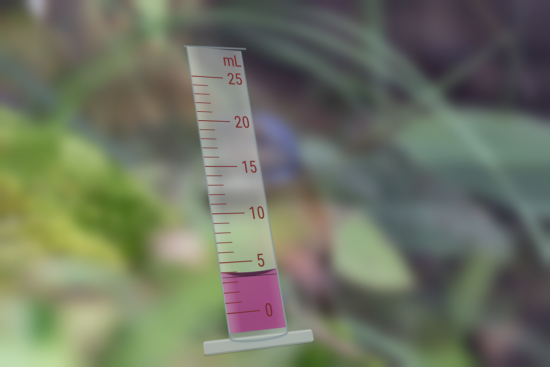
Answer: 3.5 mL
